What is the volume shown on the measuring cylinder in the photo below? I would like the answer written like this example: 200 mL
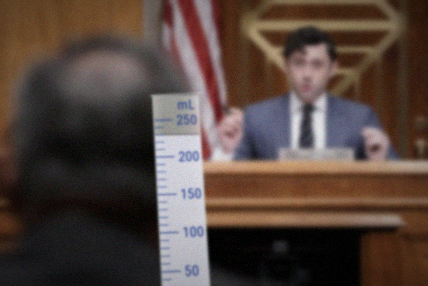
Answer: 230 mL
